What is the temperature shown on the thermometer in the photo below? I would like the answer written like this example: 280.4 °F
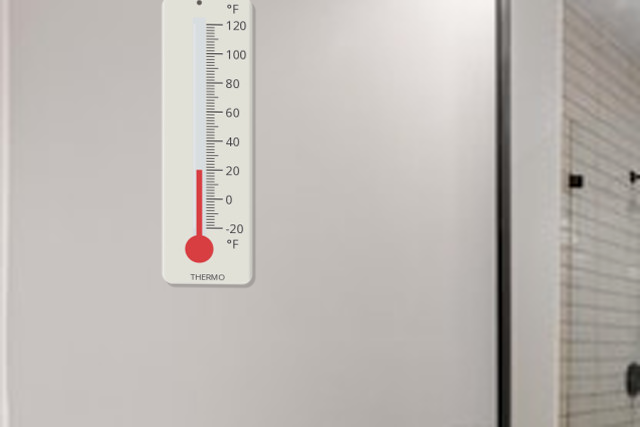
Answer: 20 °F
